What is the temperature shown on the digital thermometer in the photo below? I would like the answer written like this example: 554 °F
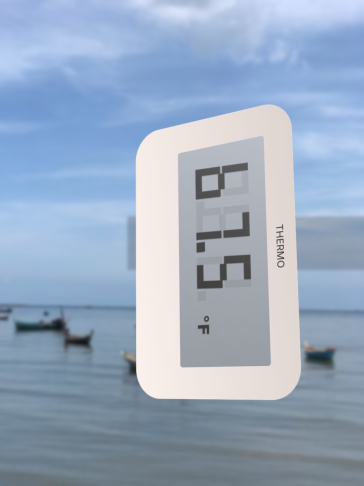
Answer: 67.5 °F
